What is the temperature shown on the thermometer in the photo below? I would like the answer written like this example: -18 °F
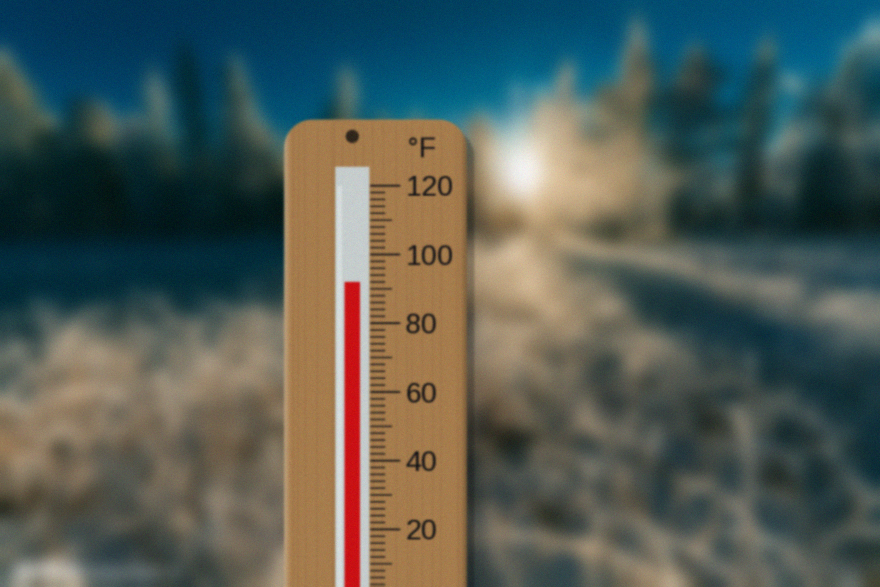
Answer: 92 °F
